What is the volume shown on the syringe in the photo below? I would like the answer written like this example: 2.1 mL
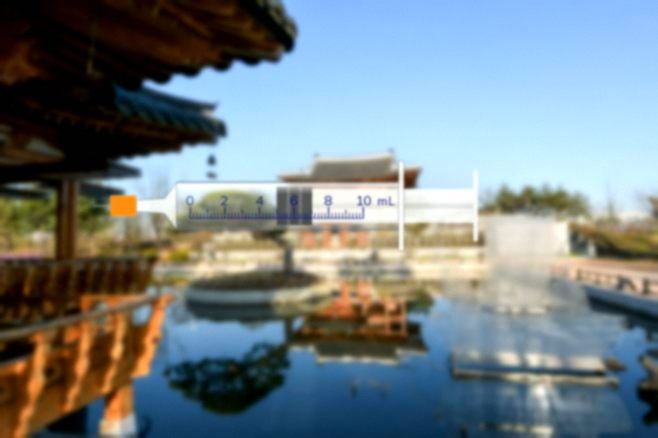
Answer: 5 mL
